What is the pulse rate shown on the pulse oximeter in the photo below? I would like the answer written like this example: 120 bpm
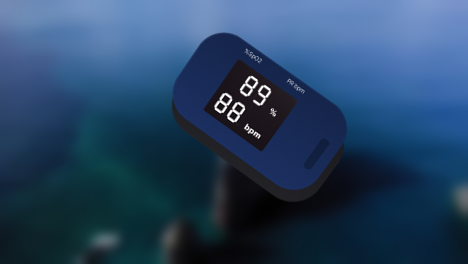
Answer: 88 bpm
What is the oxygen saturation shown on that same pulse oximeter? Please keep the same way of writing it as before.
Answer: 89 %
